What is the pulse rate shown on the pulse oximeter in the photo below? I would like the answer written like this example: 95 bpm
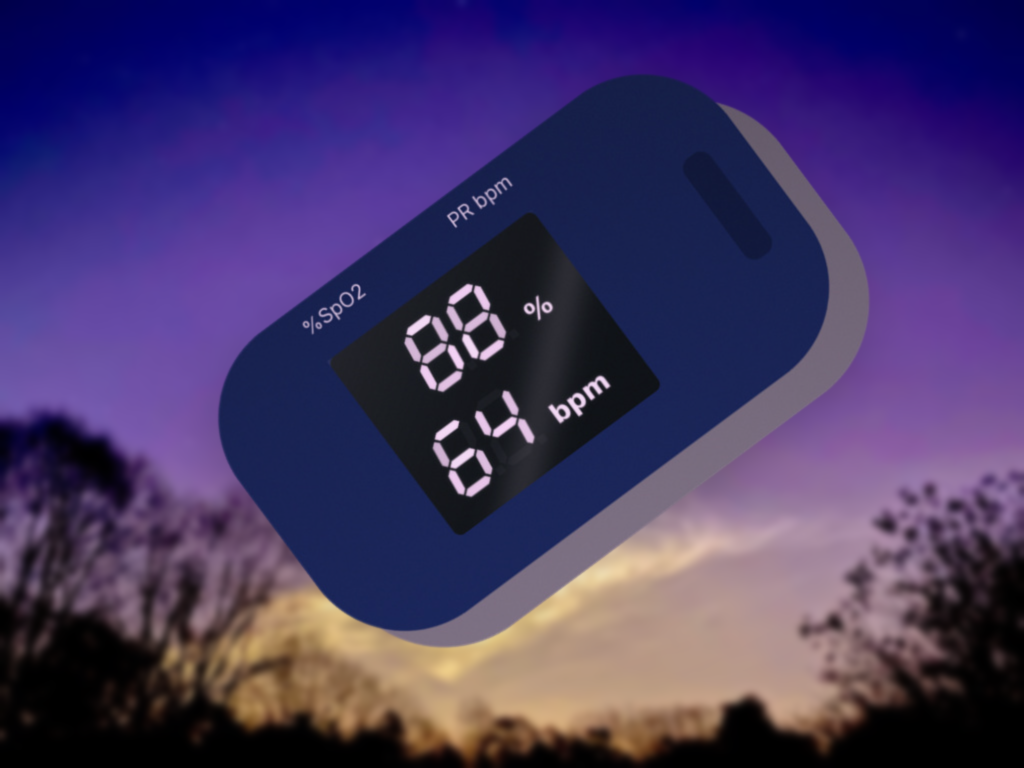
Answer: 64 bpm
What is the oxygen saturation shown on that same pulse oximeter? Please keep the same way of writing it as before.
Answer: 88 %
